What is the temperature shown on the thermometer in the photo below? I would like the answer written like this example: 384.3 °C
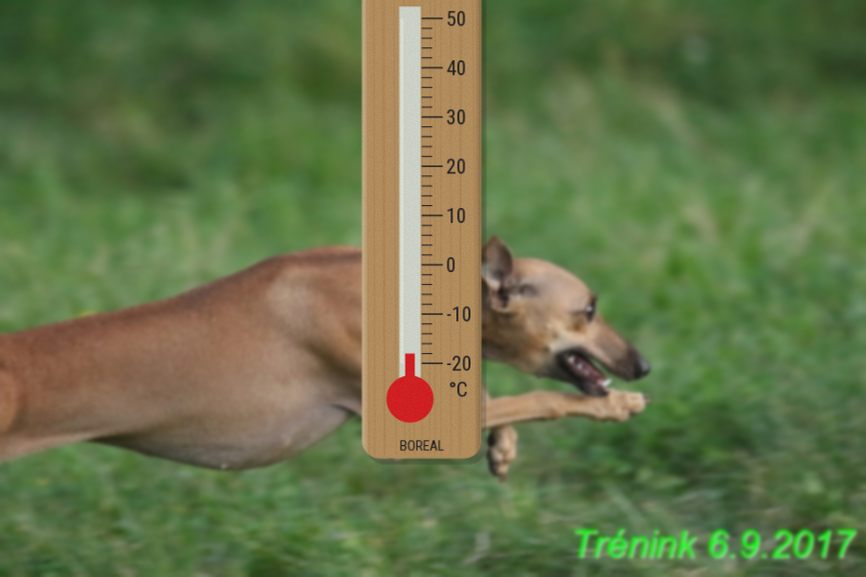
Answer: -18 °C
